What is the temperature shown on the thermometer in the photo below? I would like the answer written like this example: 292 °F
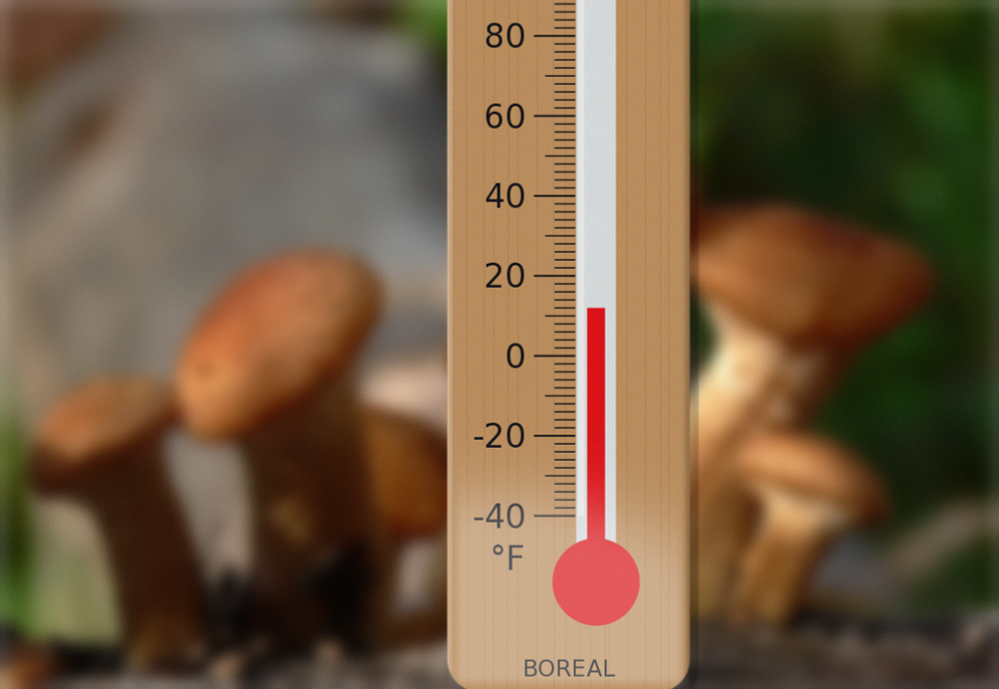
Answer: 12 °F
